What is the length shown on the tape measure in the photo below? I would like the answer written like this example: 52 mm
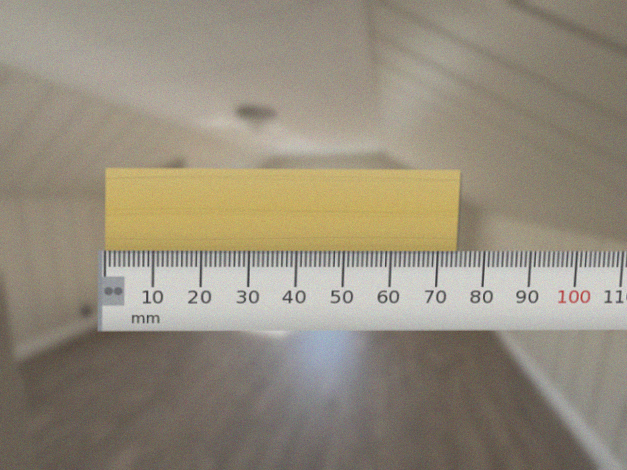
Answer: 74 mm
